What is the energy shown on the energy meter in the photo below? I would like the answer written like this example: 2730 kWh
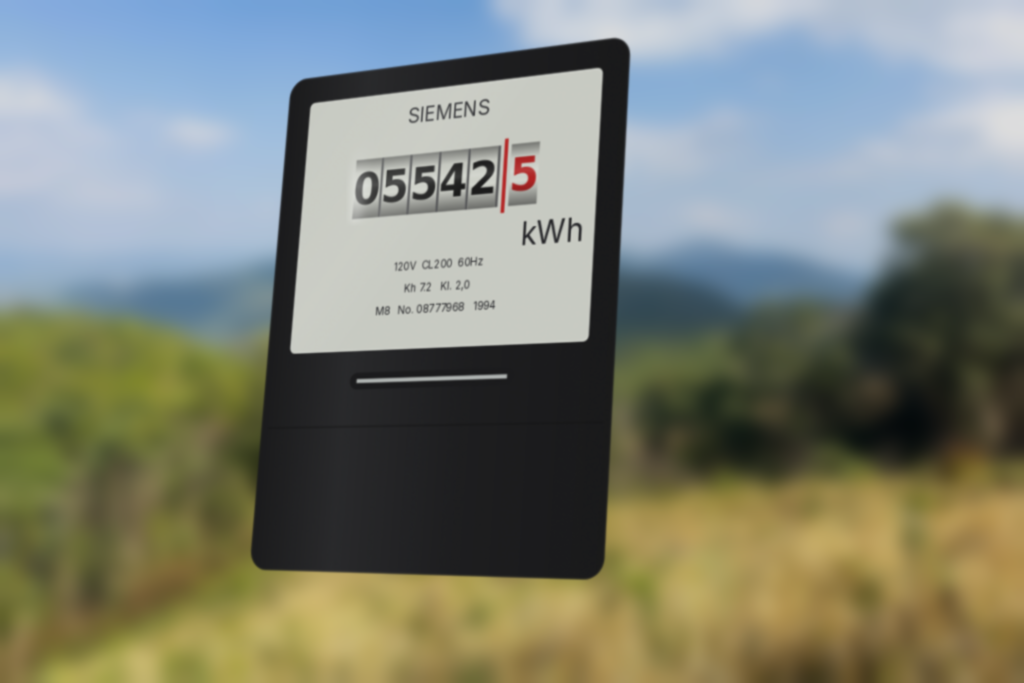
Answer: 5542.5 kWh
